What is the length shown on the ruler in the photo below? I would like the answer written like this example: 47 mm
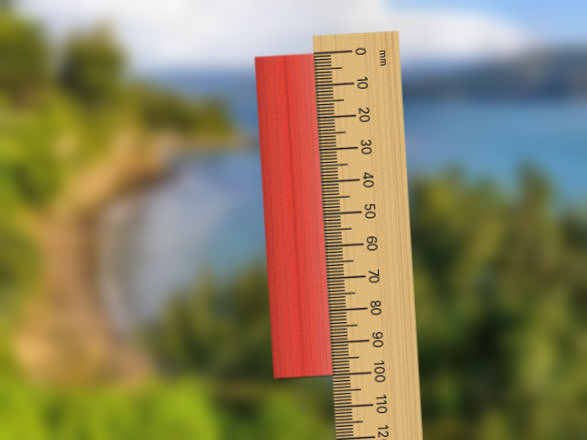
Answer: 100 mm
